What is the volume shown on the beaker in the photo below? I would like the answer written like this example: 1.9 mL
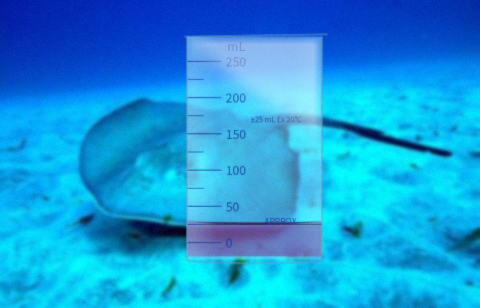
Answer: 25 mL
